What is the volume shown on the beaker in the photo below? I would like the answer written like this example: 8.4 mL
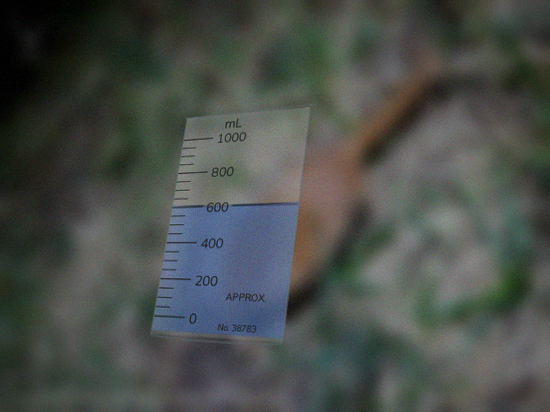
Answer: 600 mL
